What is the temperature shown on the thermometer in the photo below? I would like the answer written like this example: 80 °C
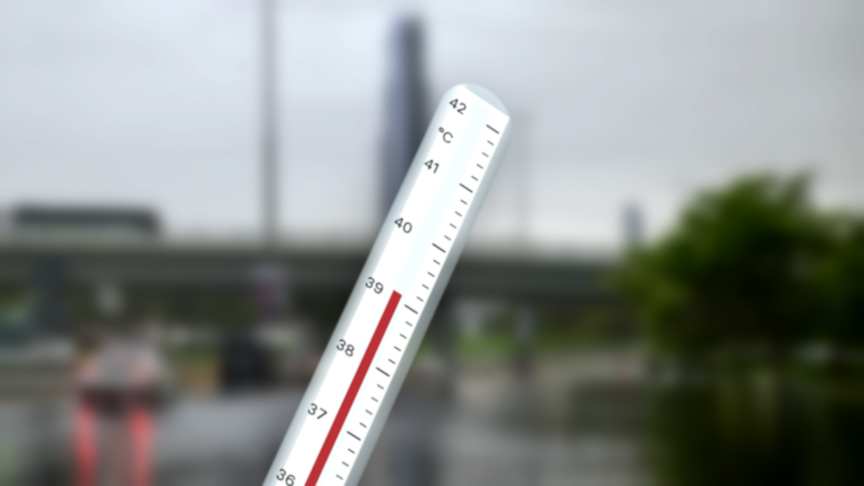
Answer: 39.1 °C
